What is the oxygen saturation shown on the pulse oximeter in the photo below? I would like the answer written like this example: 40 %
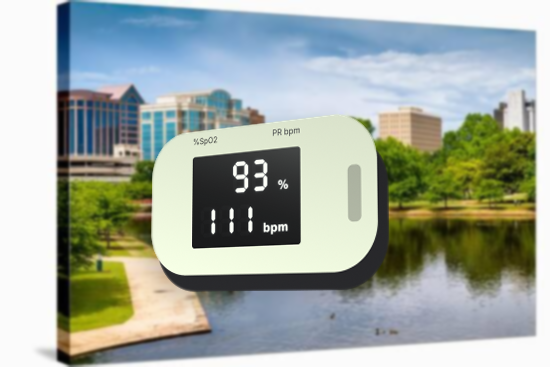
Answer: 93 %
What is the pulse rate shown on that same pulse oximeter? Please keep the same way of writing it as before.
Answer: 111 bpm
